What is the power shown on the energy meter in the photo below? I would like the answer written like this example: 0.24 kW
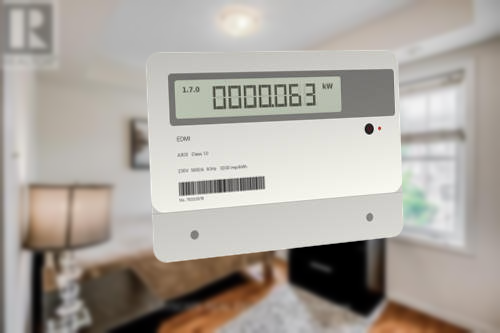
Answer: 0.063 kW
